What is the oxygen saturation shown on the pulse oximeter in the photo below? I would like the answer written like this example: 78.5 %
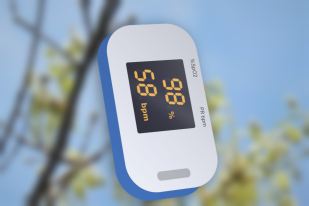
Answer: 98 %
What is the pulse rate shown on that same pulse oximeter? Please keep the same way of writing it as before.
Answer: 58 bpm
